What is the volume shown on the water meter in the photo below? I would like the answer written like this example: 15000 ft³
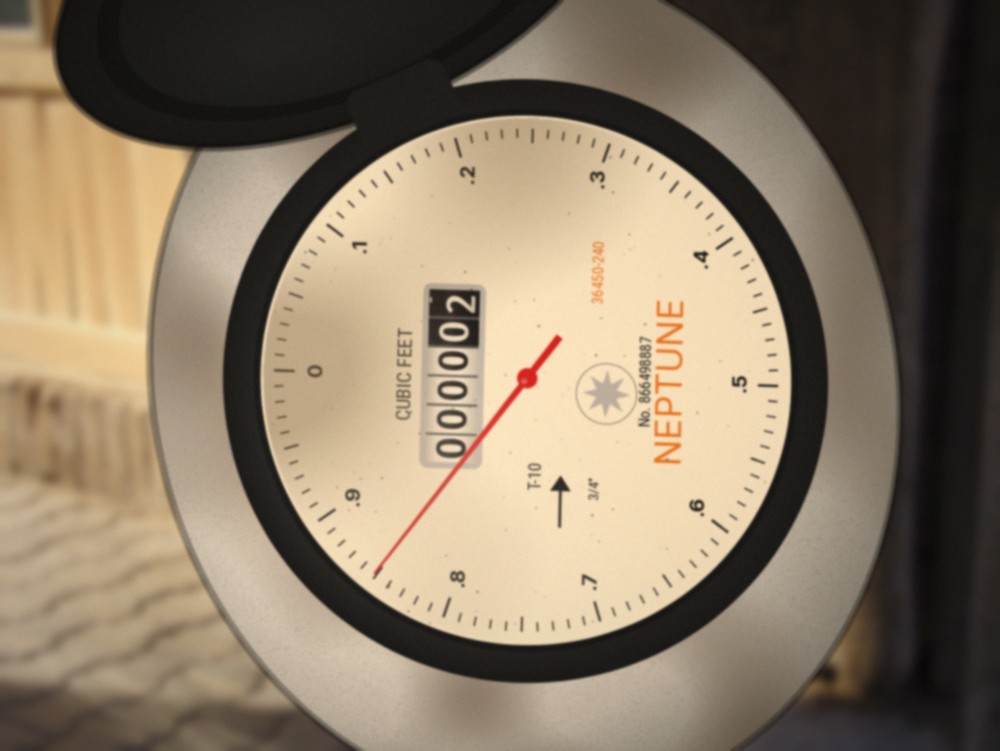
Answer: 1.85 ft³
